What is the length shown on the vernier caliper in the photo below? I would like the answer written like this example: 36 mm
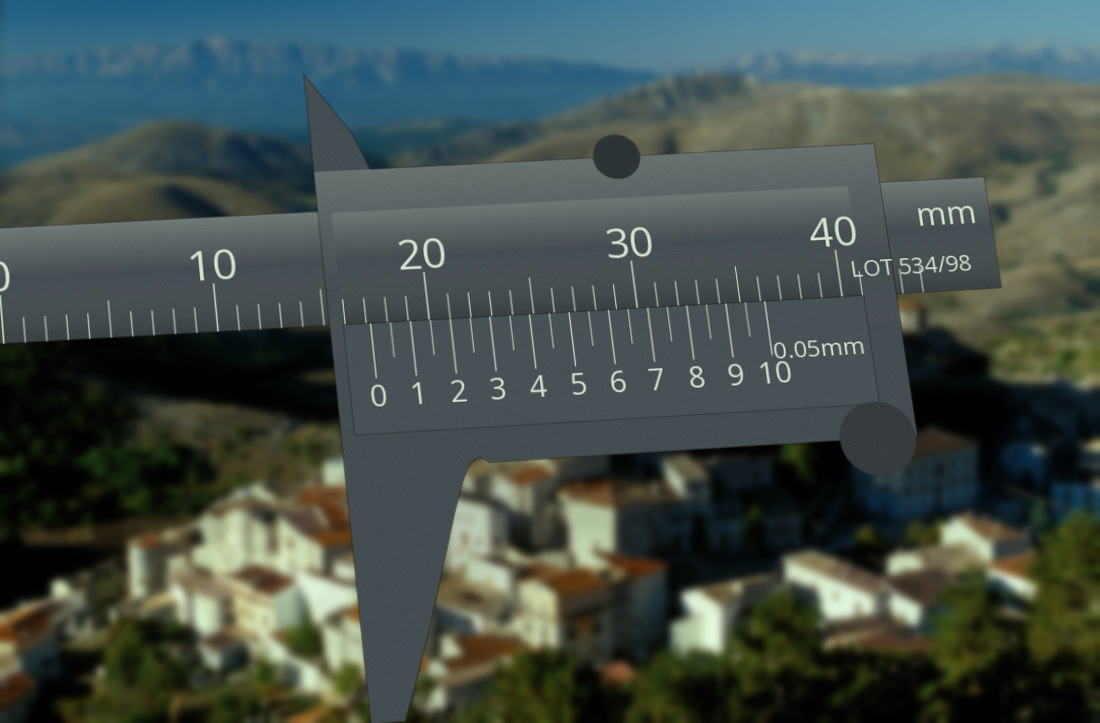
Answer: 17.2 mm
